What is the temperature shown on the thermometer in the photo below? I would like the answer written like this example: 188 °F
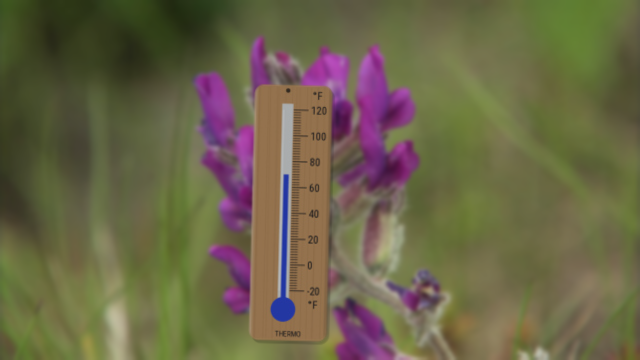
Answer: 70 °F
